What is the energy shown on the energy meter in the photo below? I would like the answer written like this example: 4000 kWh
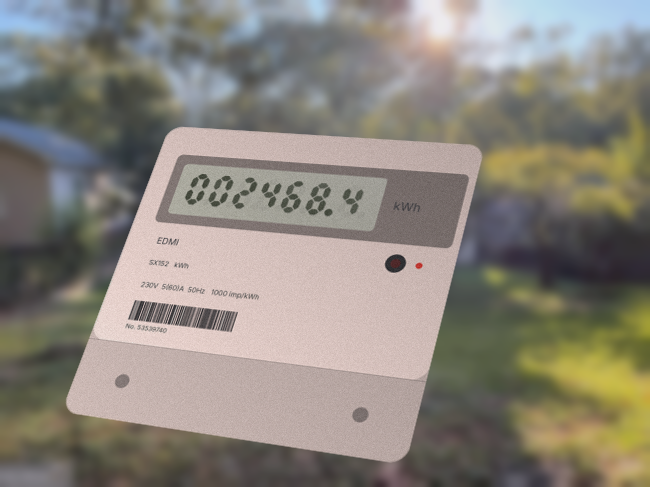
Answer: 2468.4 kWh
